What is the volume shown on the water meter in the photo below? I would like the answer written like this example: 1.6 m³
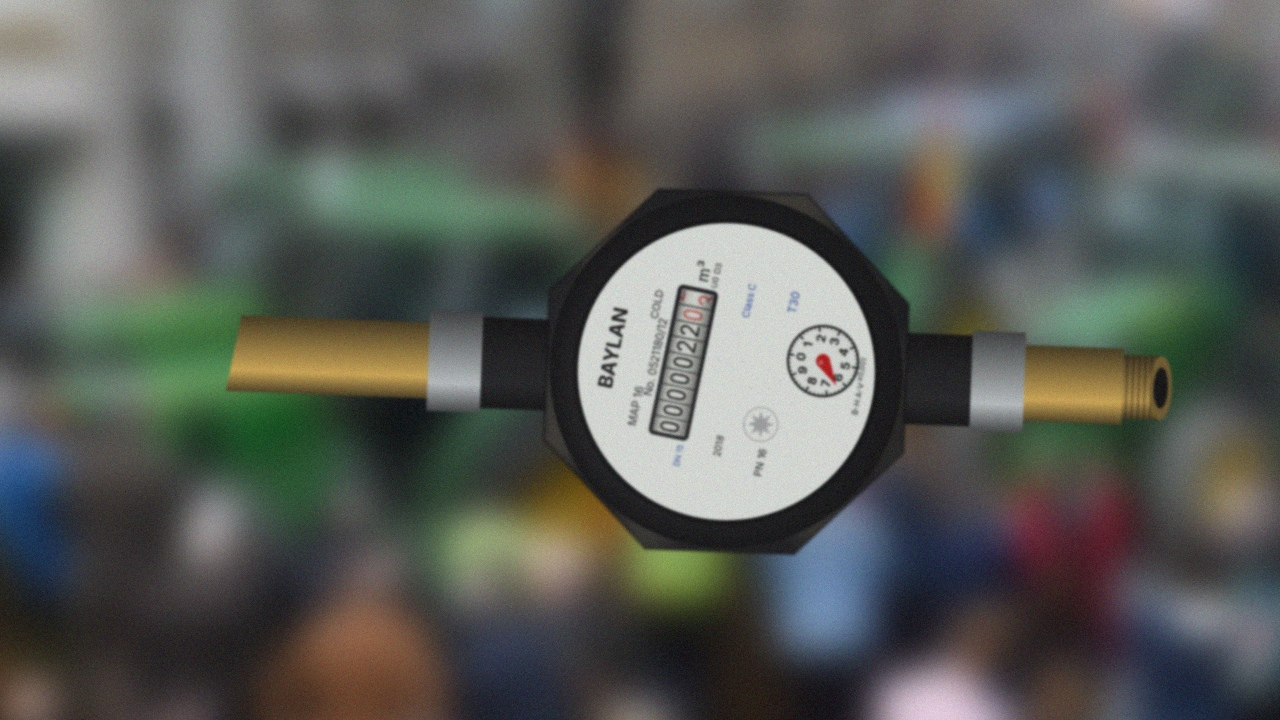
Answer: 22.026 m³
